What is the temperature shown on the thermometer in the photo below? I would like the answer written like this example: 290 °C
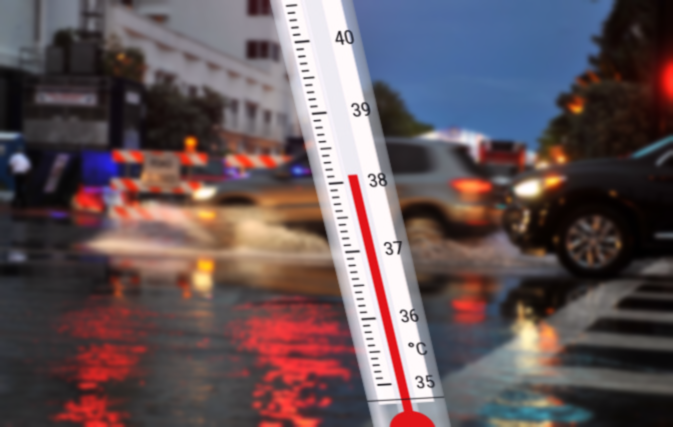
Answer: 38.1 °C
